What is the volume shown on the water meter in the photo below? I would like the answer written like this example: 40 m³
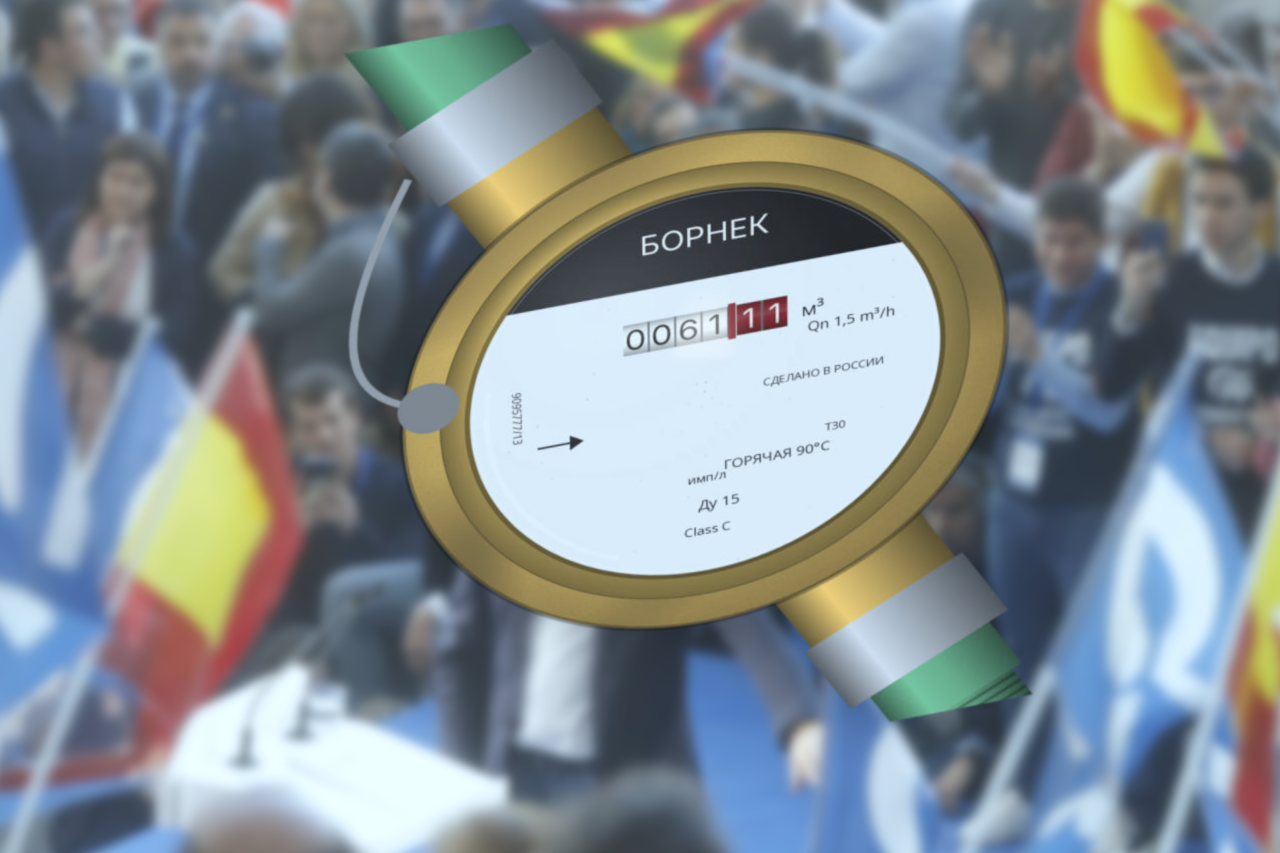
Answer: 61.11 m³
